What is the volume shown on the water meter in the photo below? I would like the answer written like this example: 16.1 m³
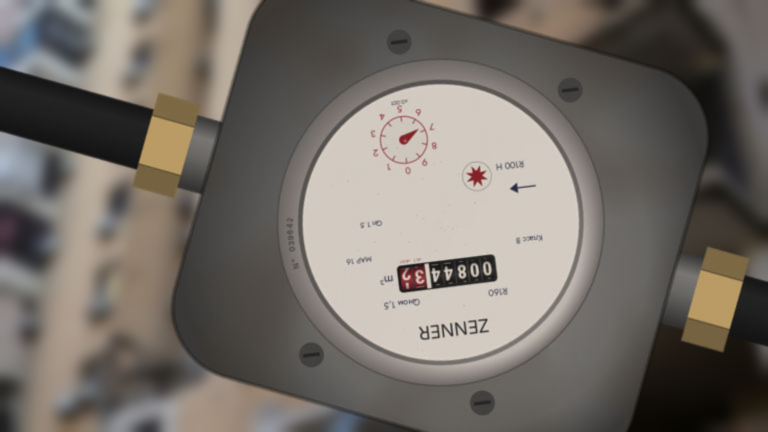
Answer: 844.316 m³
